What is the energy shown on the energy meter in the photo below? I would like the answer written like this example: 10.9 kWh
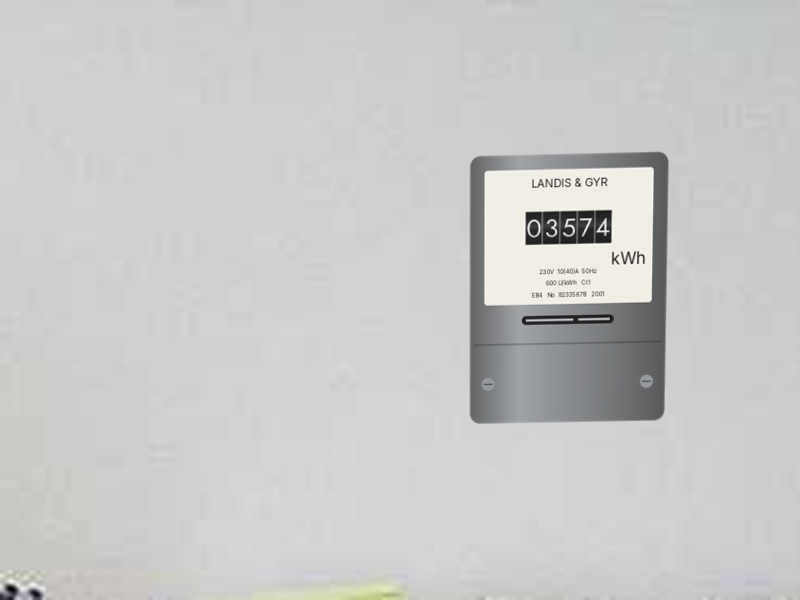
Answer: 3574 kWh
